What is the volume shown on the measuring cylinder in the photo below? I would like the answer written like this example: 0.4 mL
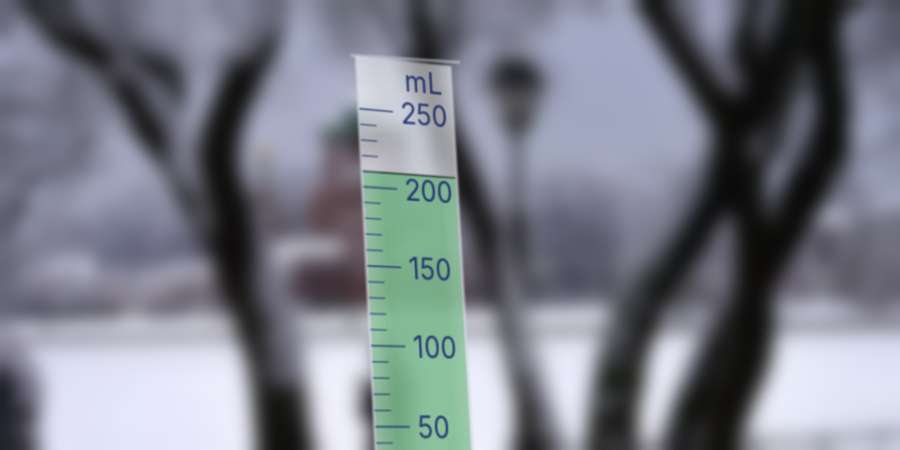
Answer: 210 mL
